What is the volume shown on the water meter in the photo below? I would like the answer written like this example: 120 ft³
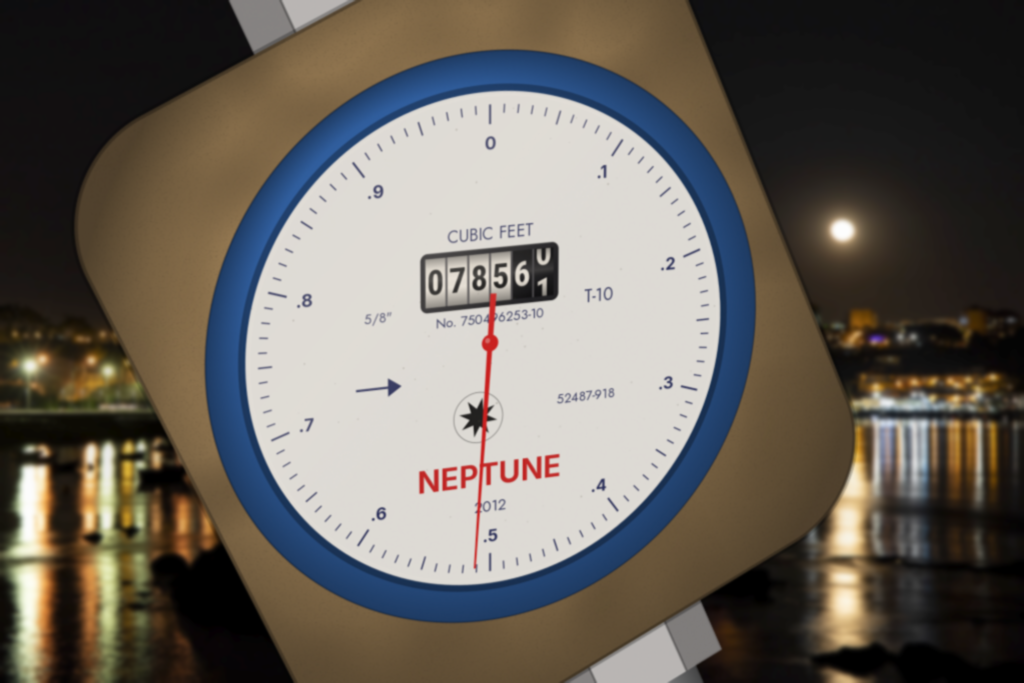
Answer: 78560.51 ft³
